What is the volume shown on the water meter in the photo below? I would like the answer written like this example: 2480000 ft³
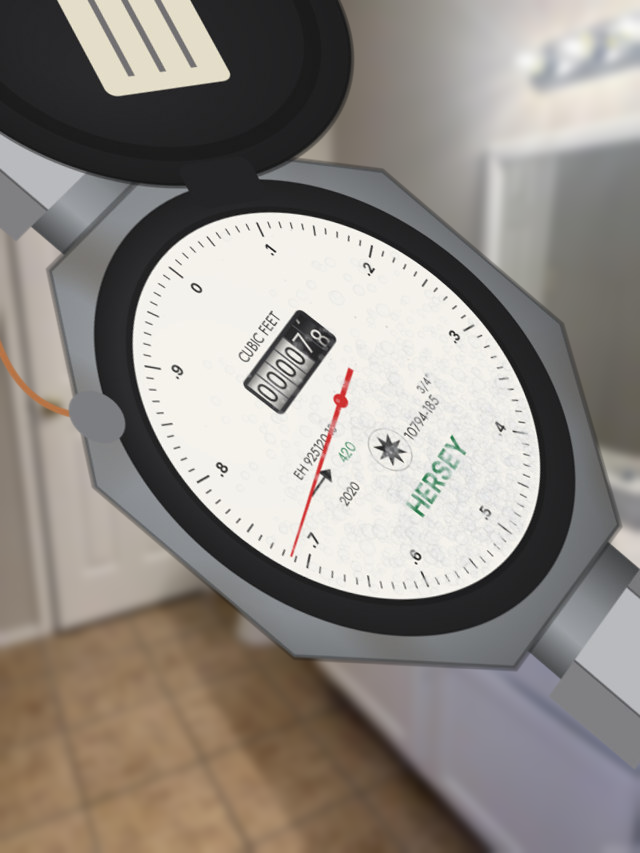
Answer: 77.71 ft³
